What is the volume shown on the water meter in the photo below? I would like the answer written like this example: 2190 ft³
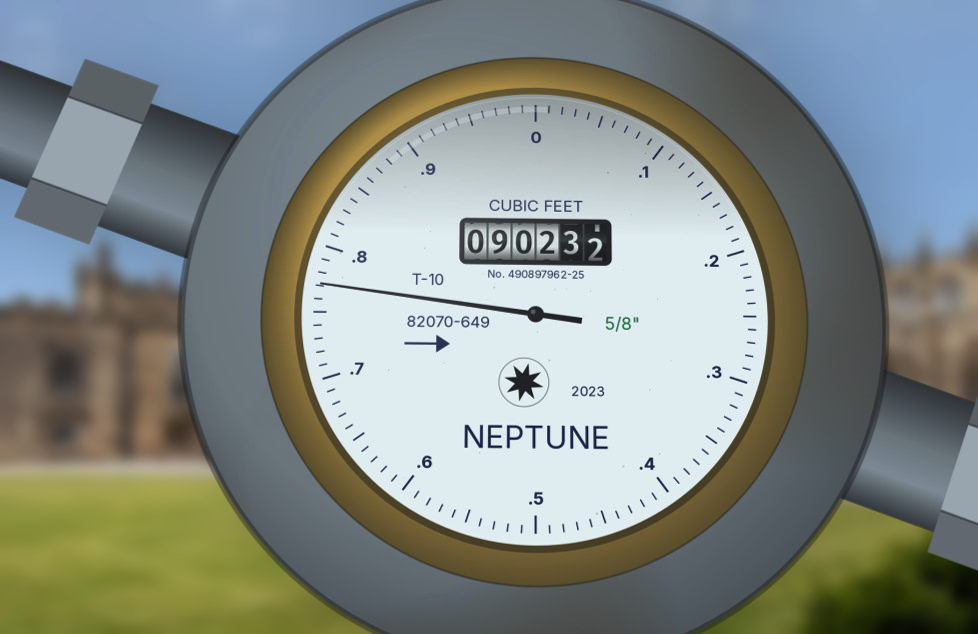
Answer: 90231.77 ft³
